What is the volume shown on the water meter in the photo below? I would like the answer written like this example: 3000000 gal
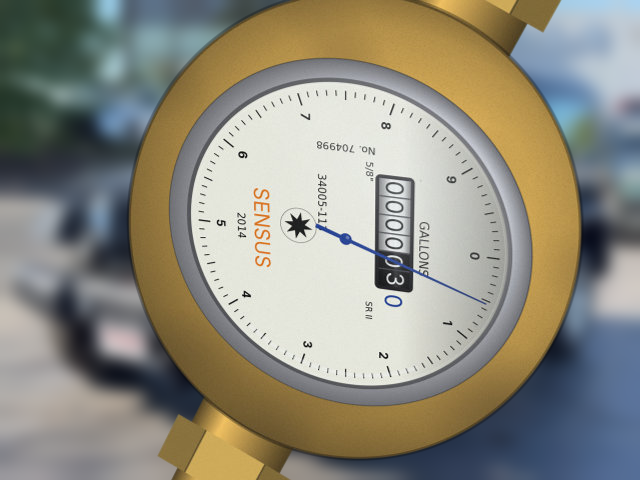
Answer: 30.5 gal
